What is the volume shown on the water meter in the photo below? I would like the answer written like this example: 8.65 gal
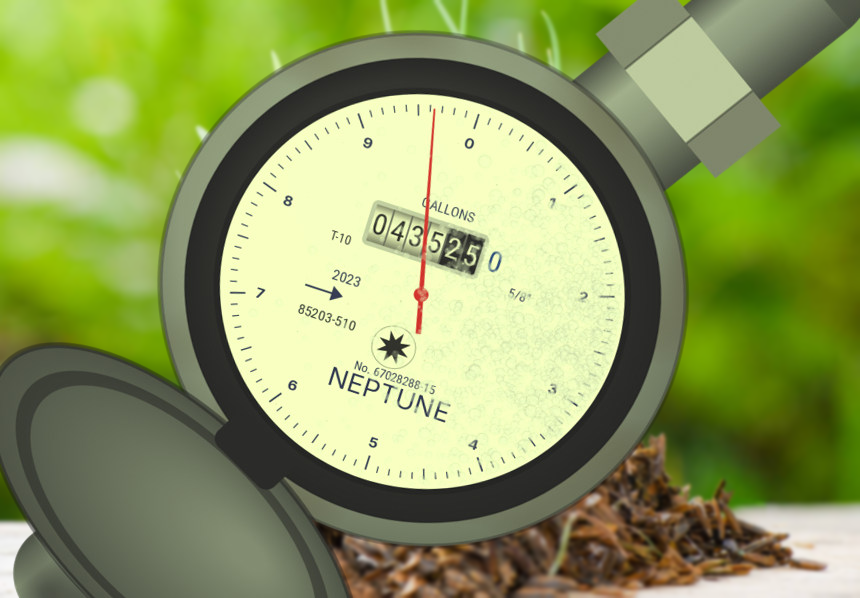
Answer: 435249.6 gal
